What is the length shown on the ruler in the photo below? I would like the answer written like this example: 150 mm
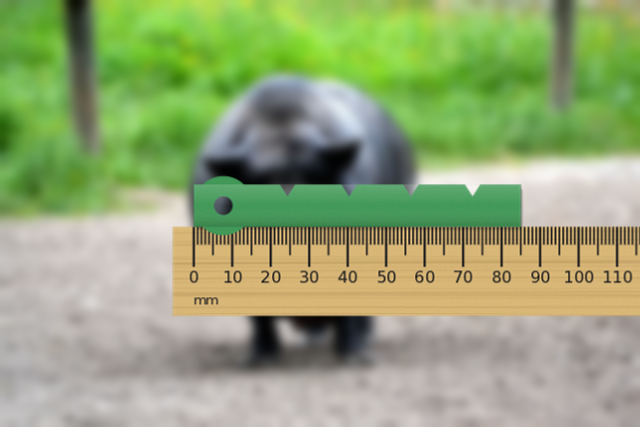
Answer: 85 mm
